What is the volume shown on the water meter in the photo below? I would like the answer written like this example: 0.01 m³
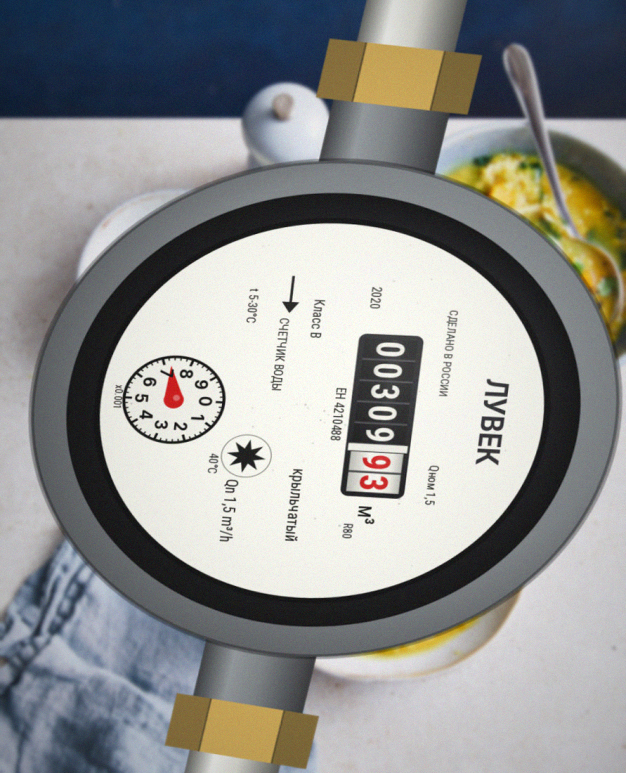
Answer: 309.937 m³
